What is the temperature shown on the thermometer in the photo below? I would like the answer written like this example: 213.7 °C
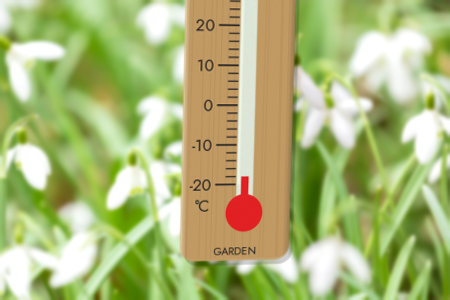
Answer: -18 °C
